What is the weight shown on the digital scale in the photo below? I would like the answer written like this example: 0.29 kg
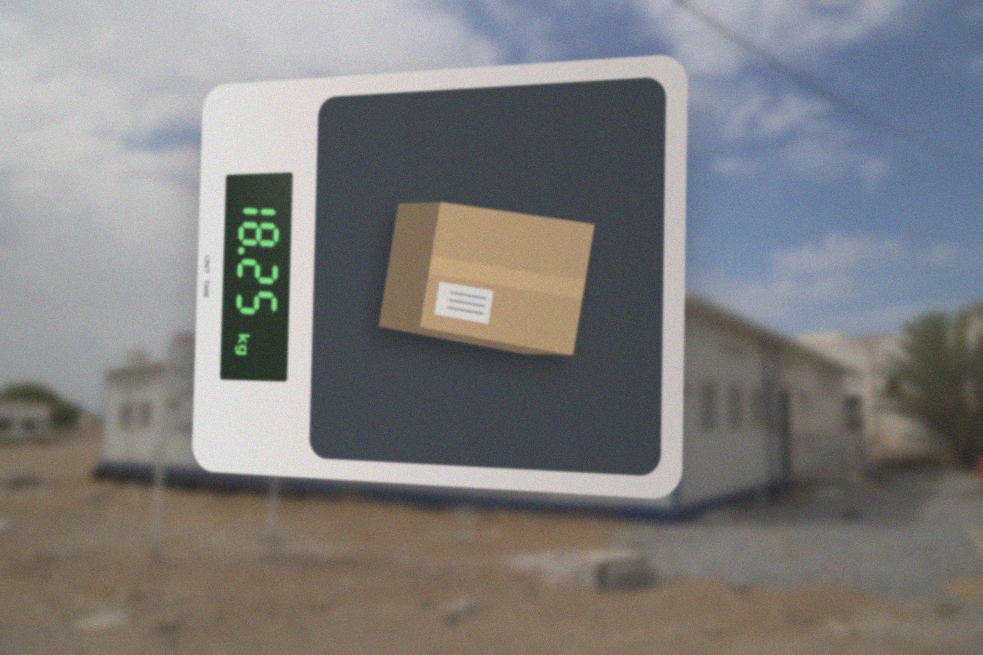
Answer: 18.25 kg
